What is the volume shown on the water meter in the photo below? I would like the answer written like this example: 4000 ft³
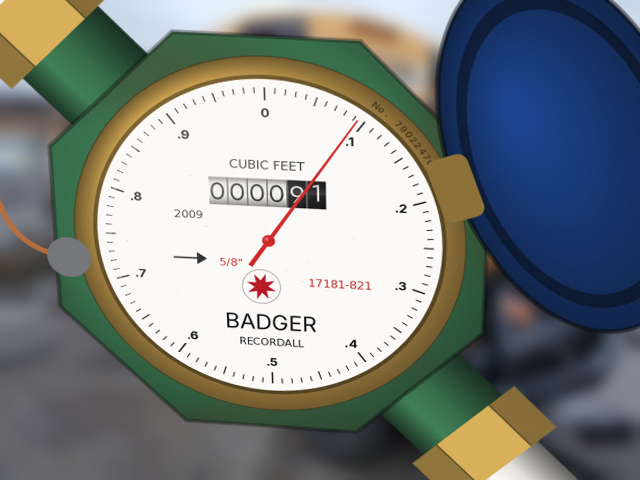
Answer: 91.09 ft³
